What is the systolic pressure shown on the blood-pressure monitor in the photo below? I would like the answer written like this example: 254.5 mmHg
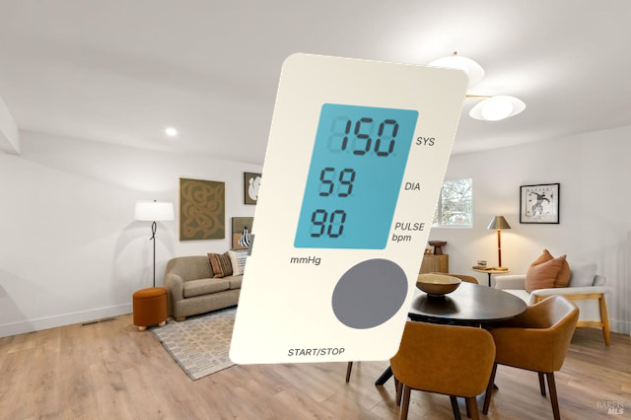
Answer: 150 mmHg
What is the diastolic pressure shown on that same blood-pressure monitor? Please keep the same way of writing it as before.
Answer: 59 mmHg
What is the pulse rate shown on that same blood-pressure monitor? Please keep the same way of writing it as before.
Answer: 90 bpm
